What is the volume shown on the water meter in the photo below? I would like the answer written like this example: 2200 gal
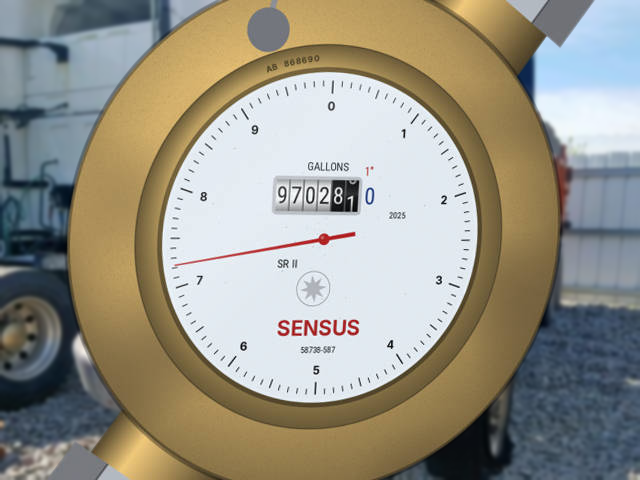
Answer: 9702807.2 gal
